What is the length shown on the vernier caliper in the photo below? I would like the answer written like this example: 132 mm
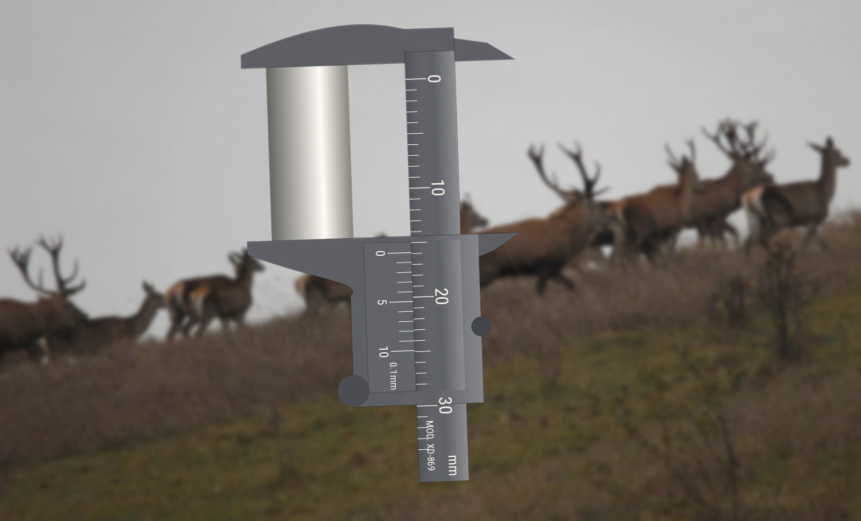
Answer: 15.9 mm
